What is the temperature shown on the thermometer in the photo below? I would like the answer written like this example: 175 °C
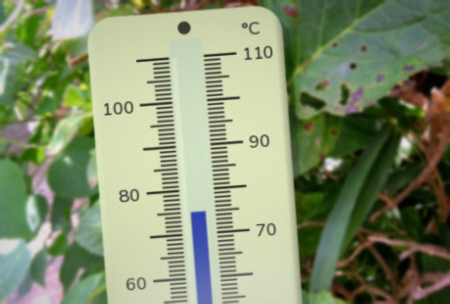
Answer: 75 °C
